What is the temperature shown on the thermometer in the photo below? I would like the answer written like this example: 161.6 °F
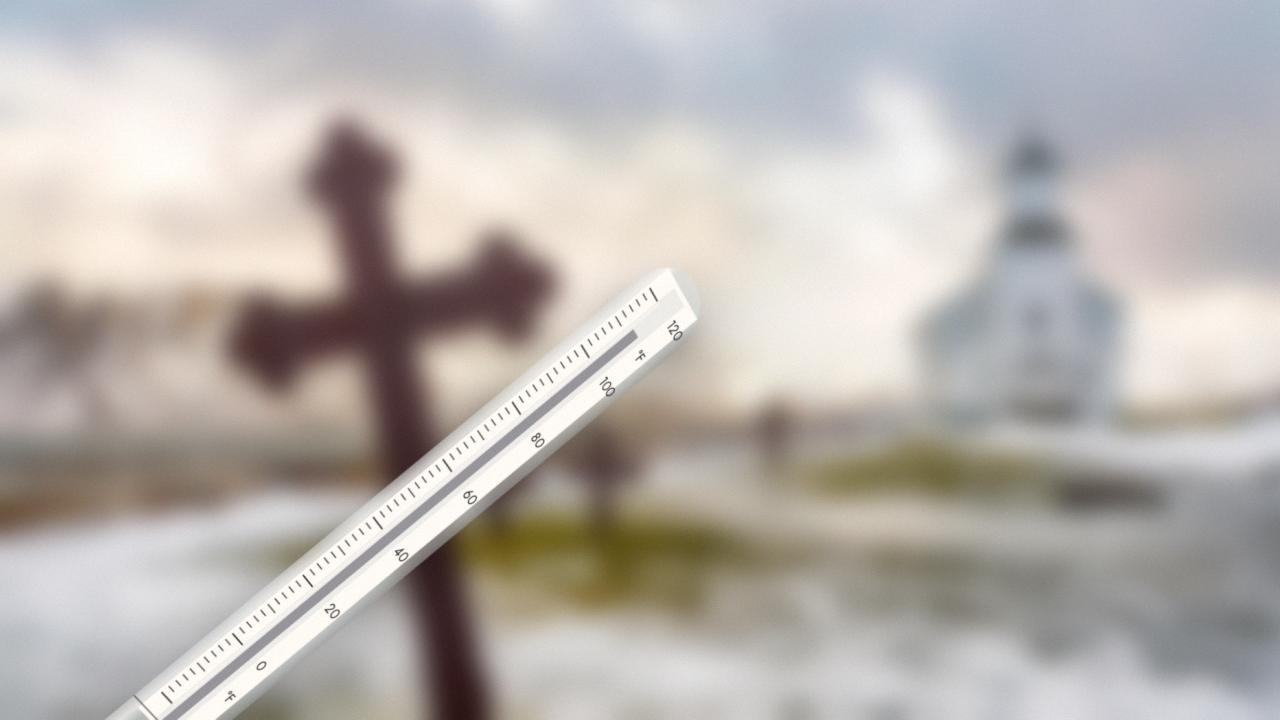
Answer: 112 °F
